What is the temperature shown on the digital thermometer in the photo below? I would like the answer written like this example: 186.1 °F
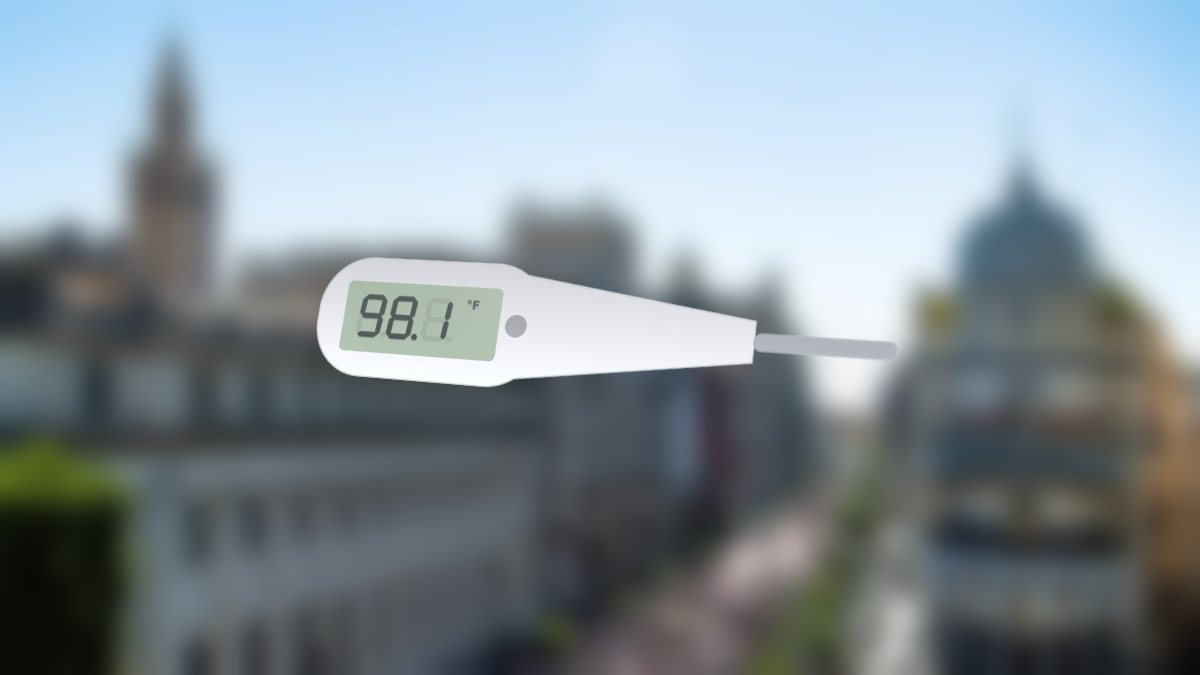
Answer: 98.1 °F
